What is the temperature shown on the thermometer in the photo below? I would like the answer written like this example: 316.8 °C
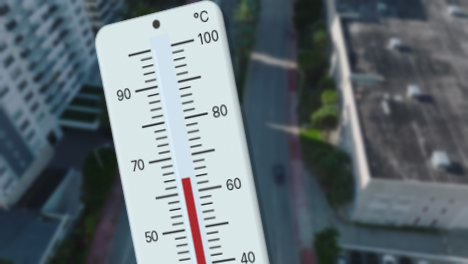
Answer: 64 °C
